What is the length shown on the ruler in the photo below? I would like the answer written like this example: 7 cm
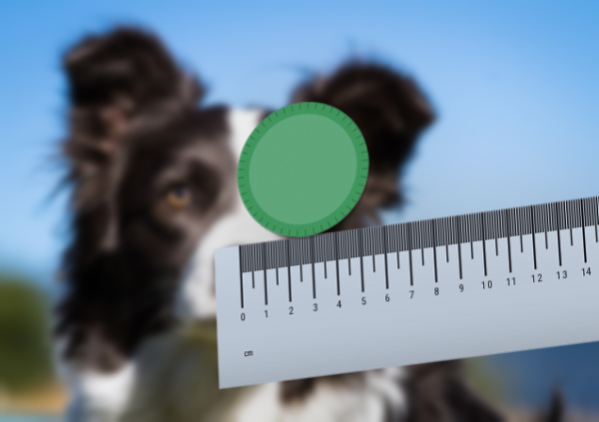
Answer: 5.5 cm
